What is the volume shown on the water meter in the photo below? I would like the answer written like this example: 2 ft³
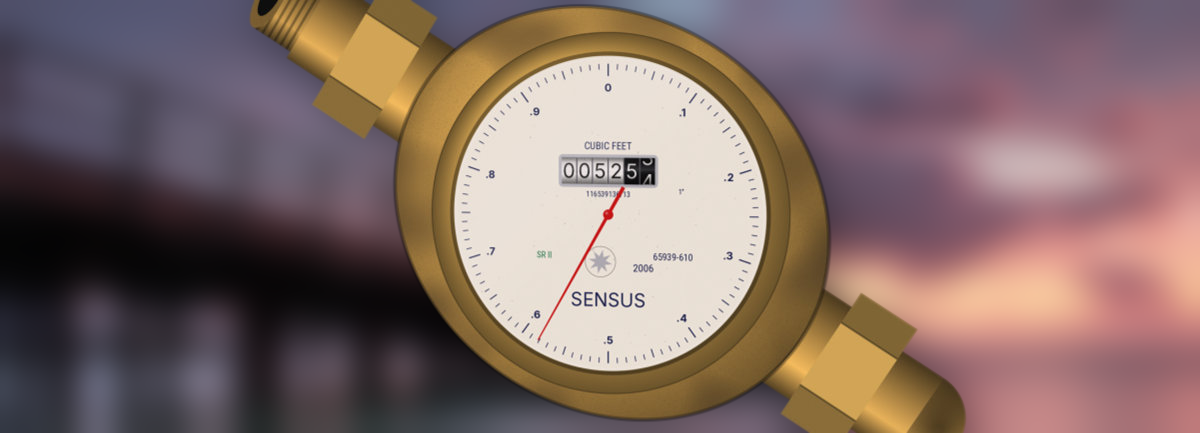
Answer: 5253.58 ft³
